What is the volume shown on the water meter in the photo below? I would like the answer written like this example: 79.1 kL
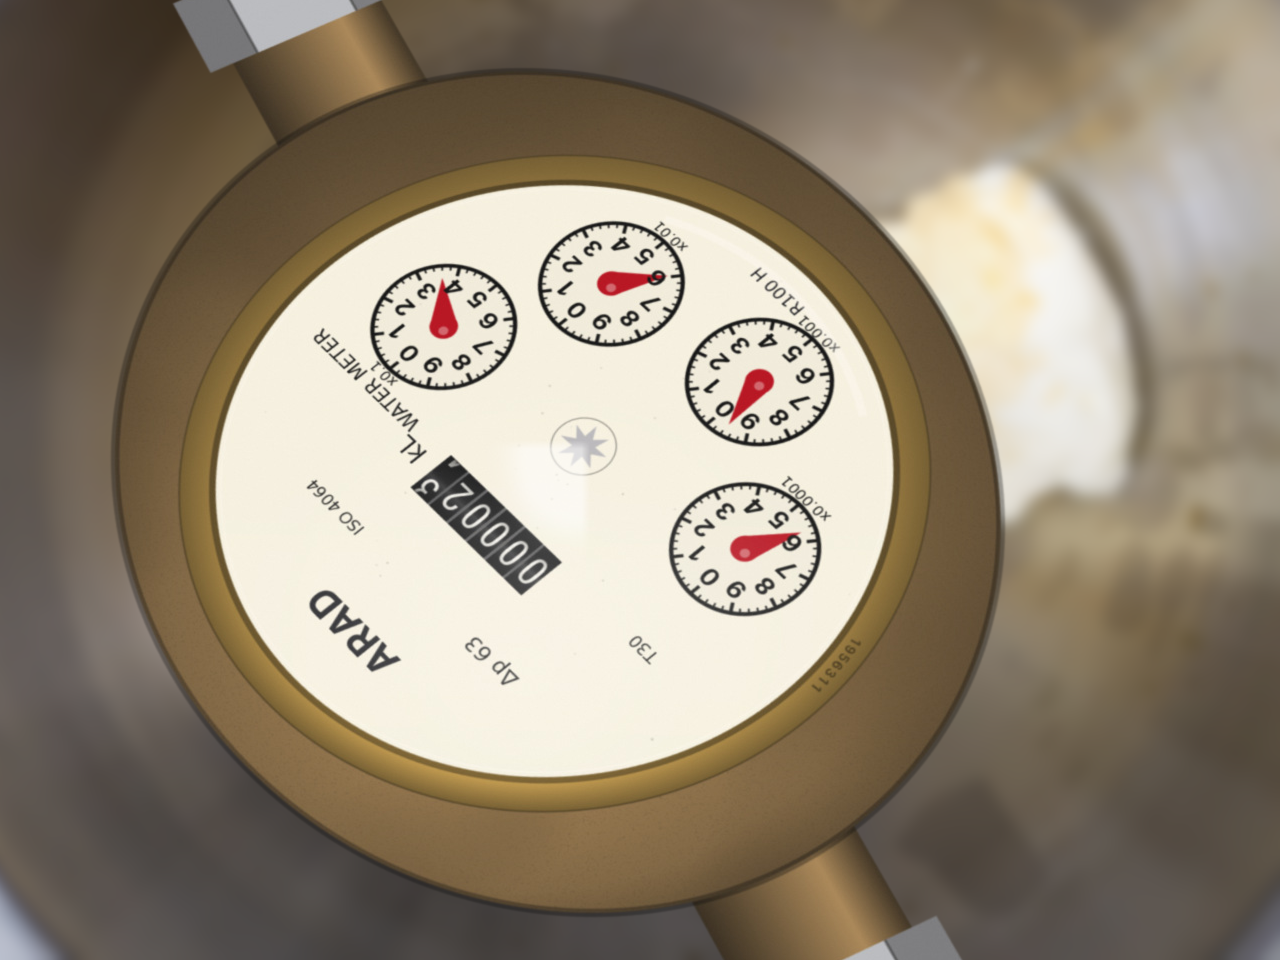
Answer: 23.3595 kL
